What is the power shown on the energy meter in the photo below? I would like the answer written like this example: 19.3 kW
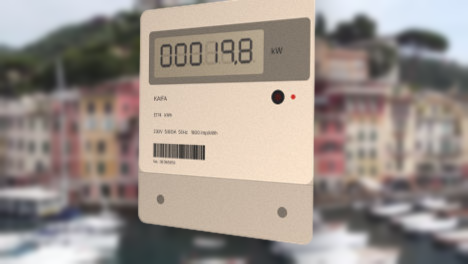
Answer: 19.8 kW
